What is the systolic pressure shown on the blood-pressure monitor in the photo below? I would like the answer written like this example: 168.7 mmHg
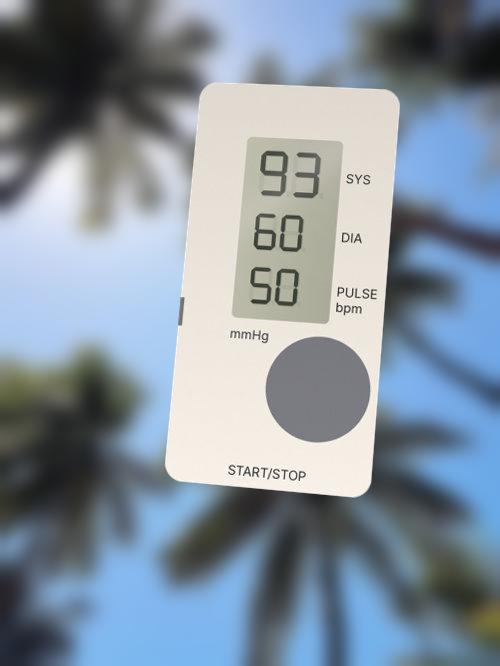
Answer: 93 mmHg
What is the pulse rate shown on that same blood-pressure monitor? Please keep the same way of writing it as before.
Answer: 50 bpm
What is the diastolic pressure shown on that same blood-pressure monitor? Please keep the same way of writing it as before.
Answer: 60 mmHg
